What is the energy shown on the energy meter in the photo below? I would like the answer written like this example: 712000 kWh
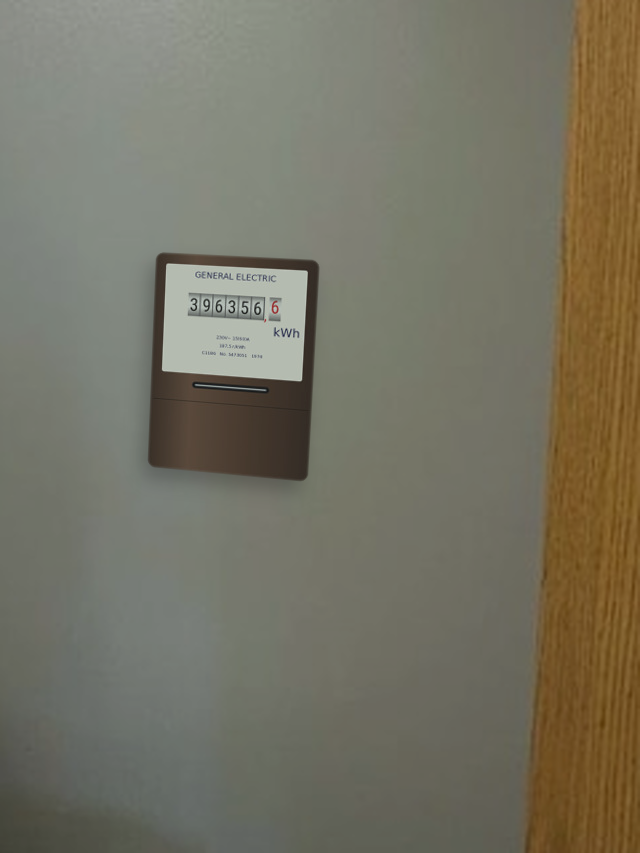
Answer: 396356.6 kWh
